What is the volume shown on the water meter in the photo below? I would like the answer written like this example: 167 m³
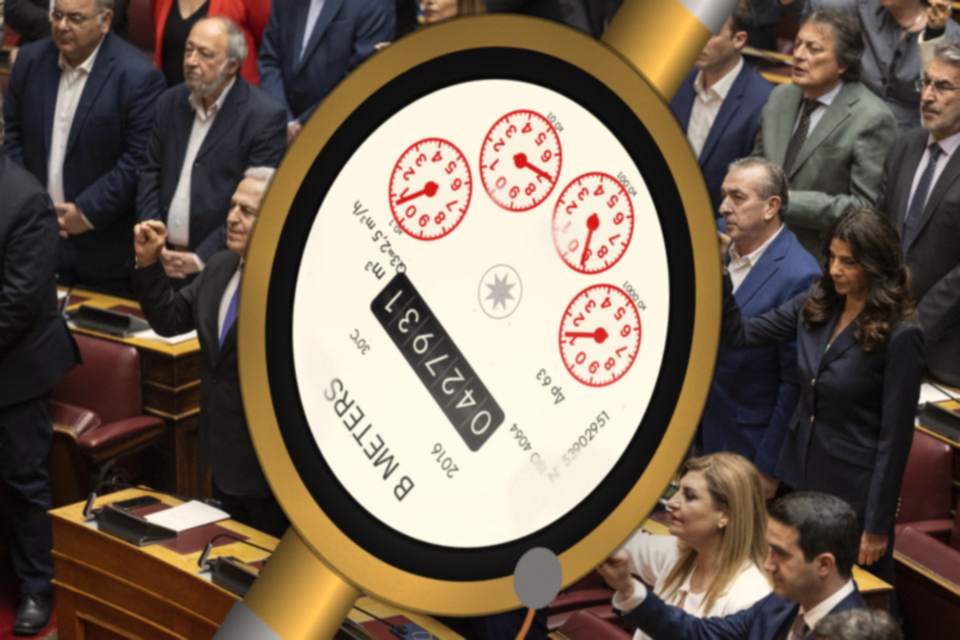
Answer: 427931.0691 m³
